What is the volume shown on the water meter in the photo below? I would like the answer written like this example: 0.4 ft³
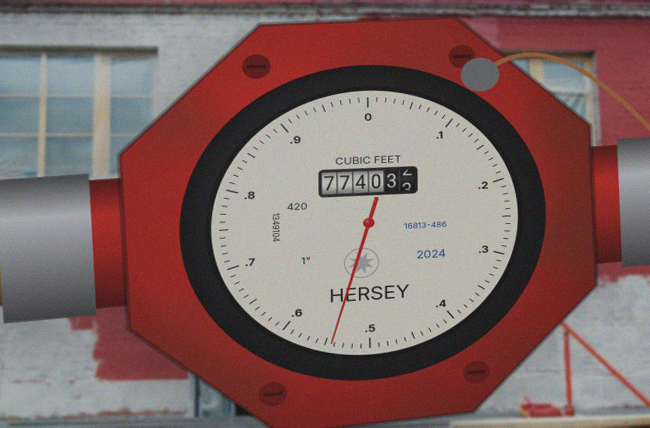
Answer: 774032.54 ft³
